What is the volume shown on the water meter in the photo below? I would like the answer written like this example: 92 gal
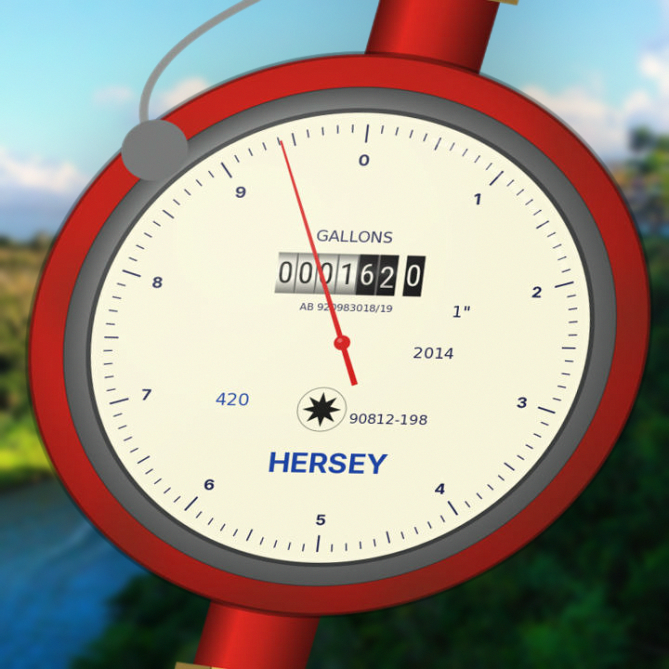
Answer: 1619.4 gal
